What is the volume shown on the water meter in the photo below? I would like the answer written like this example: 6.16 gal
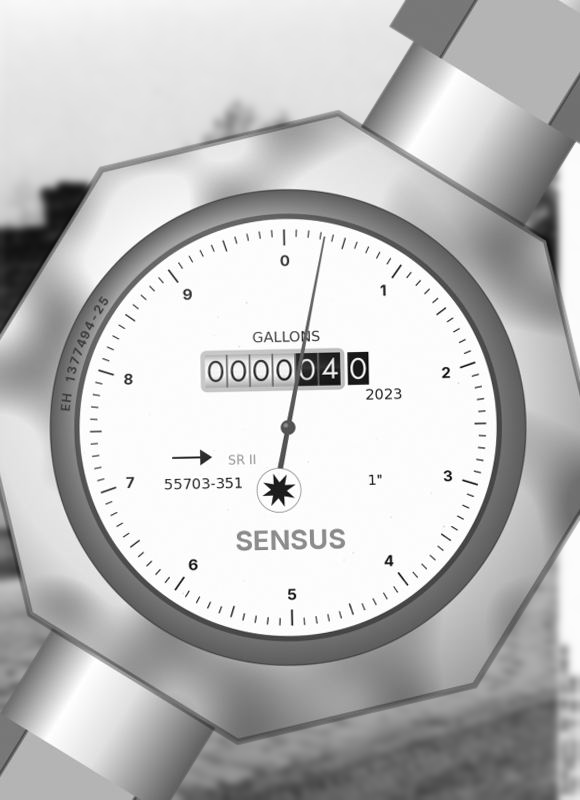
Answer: 40.3 gal
